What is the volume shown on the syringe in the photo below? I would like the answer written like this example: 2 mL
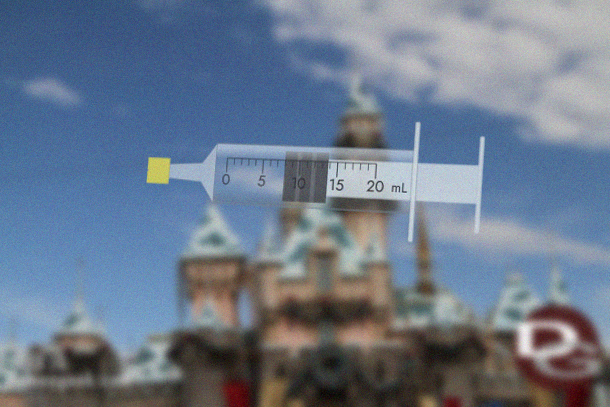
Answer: 8 mL
